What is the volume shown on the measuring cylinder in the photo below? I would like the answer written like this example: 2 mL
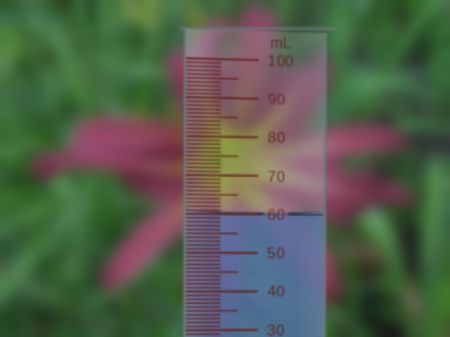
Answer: 60 mL
